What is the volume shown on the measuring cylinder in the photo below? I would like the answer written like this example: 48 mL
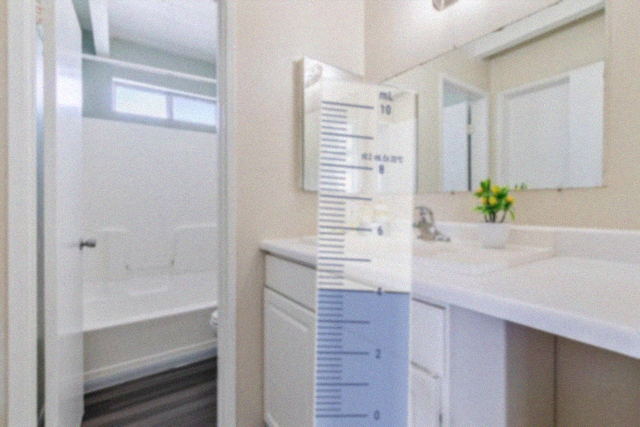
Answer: 4 mL
